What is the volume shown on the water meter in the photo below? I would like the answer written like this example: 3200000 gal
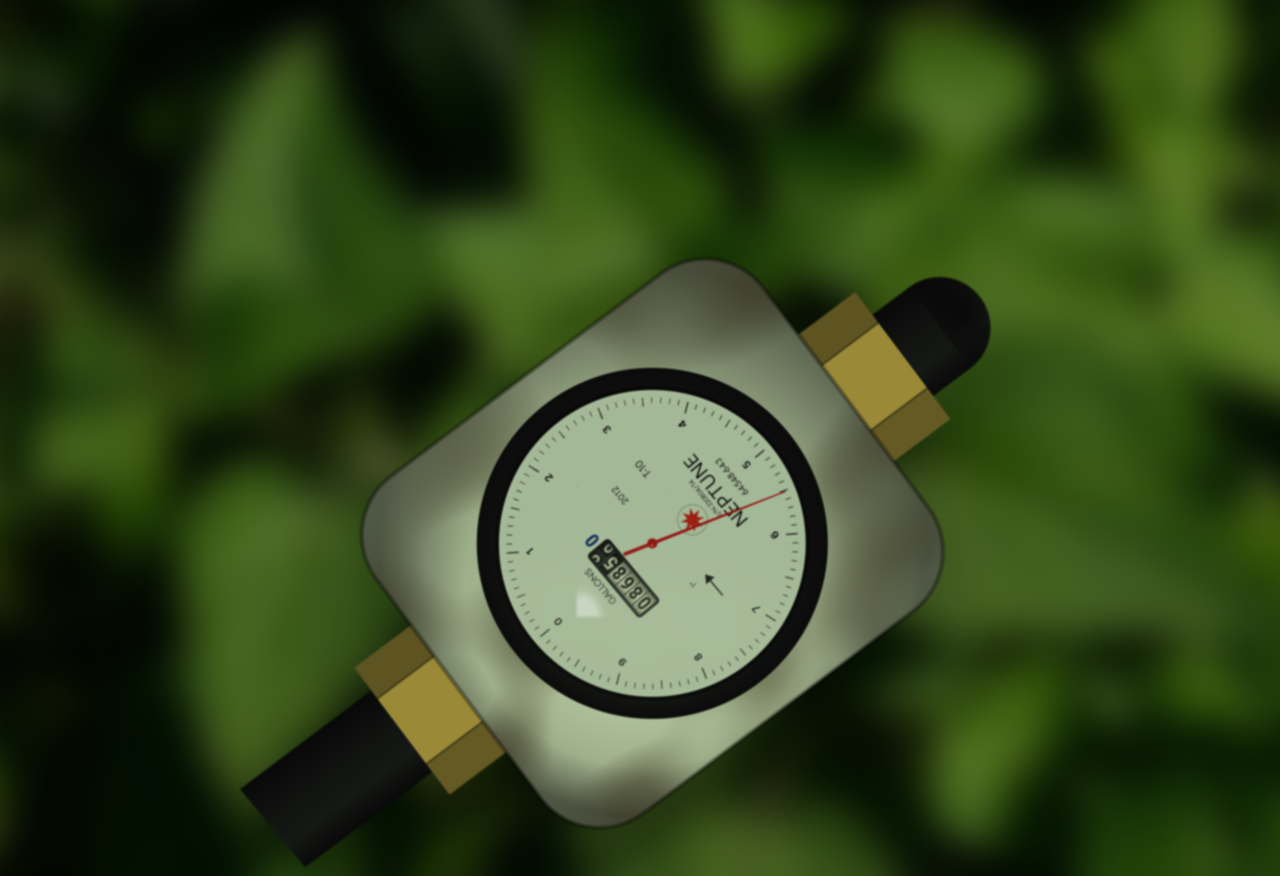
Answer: 868585.5 gal
